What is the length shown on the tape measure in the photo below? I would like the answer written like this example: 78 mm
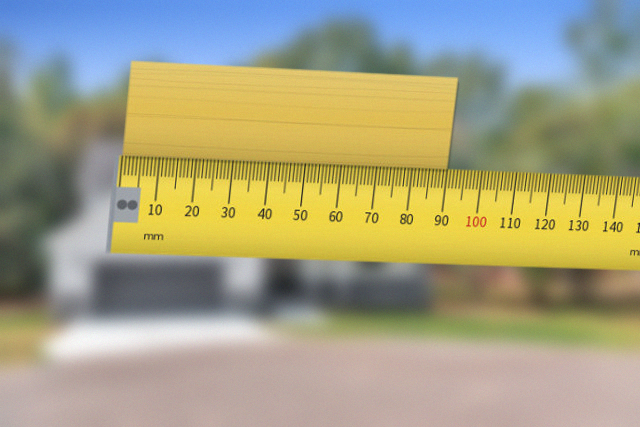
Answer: 90 mm
